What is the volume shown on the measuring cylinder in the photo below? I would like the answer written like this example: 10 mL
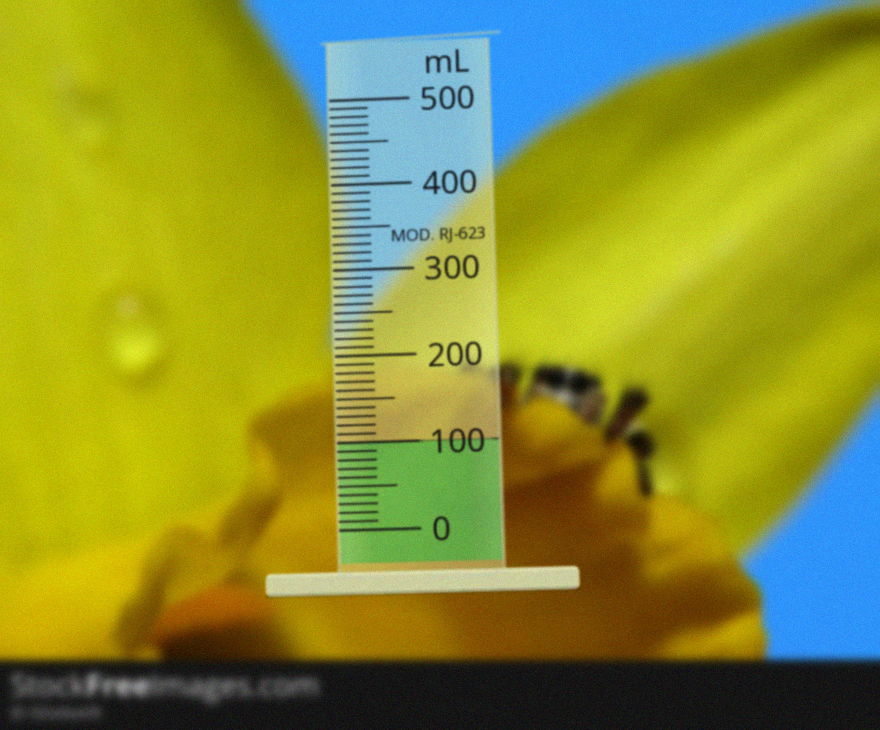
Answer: 100 mL
